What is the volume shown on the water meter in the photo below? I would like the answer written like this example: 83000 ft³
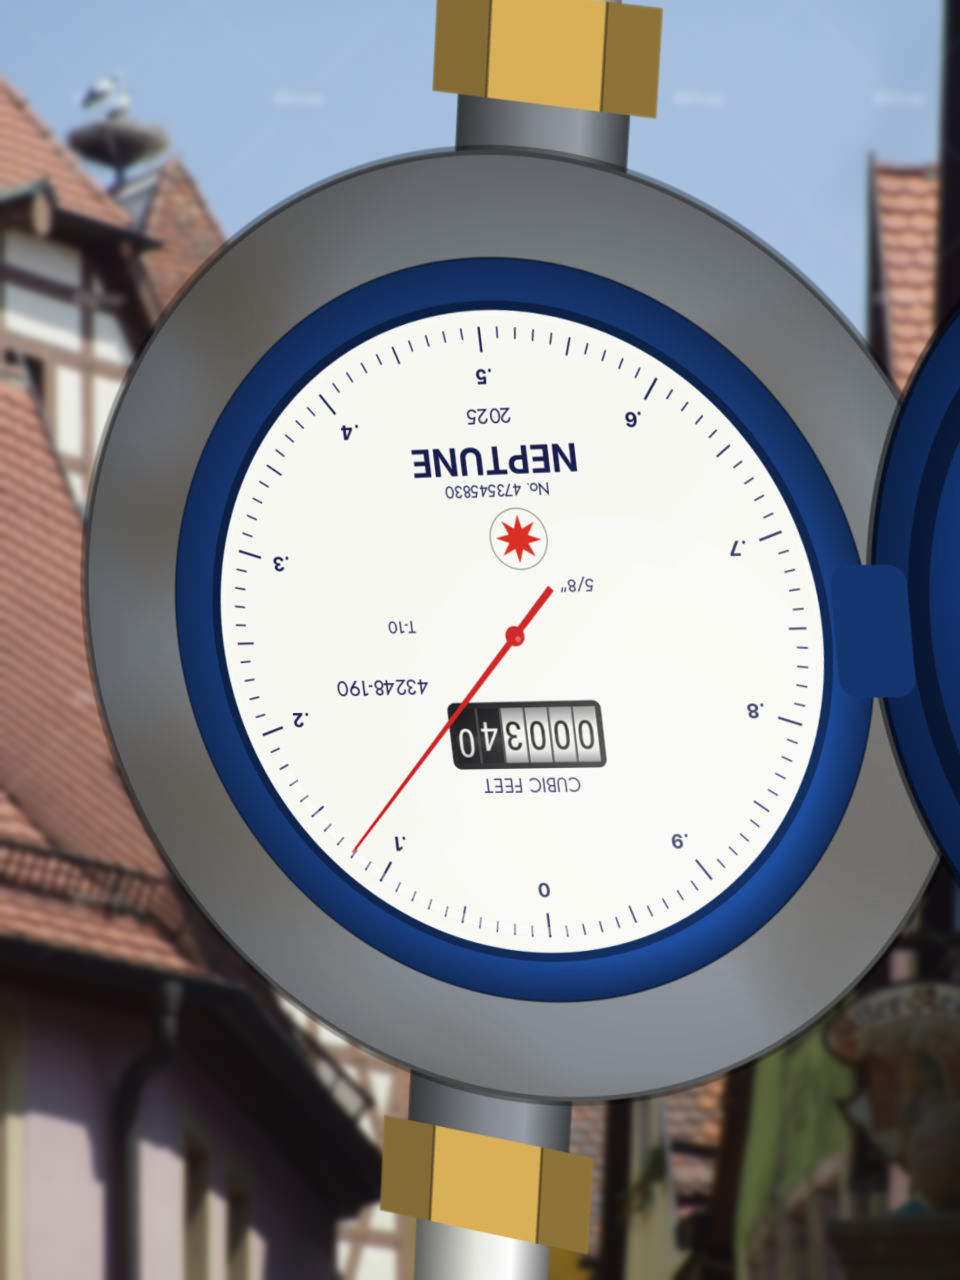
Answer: 340.12 ft³
